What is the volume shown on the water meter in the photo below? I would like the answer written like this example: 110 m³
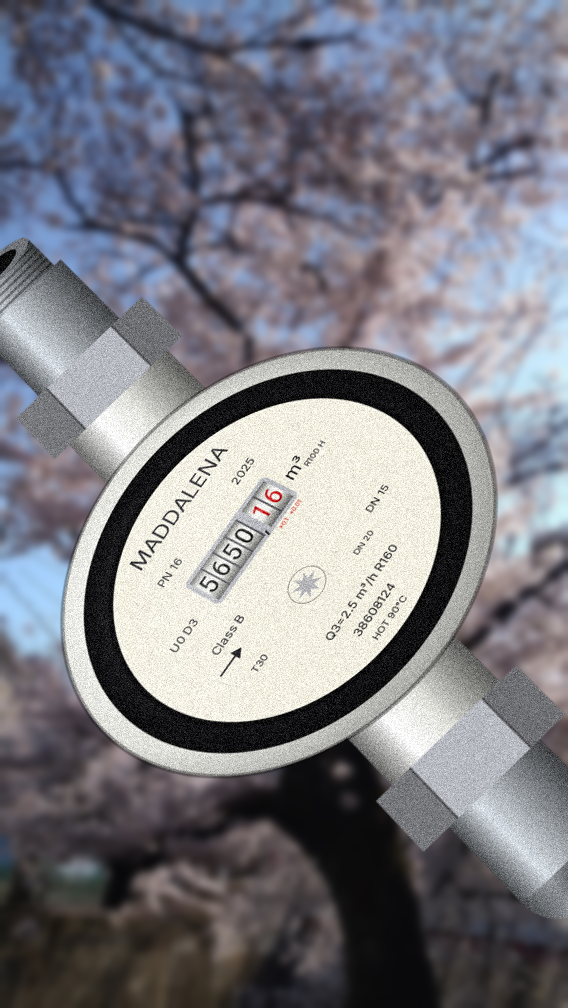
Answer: 5650.16 m³
